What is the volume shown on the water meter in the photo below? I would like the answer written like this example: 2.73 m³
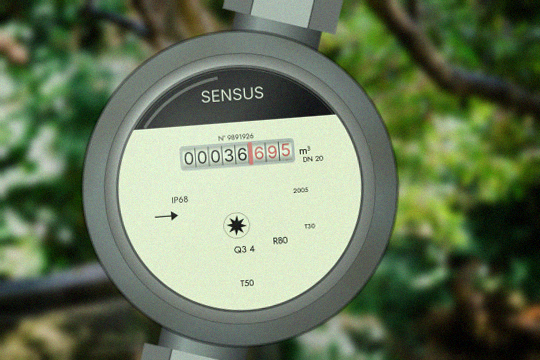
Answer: 36.695 m³
